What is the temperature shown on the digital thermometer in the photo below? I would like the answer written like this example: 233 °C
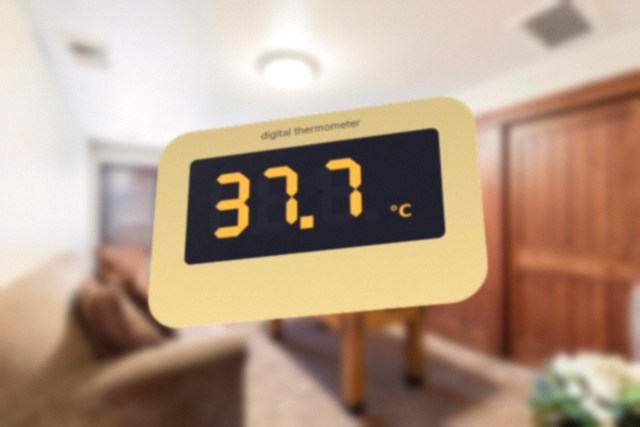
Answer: 37.7 °C
